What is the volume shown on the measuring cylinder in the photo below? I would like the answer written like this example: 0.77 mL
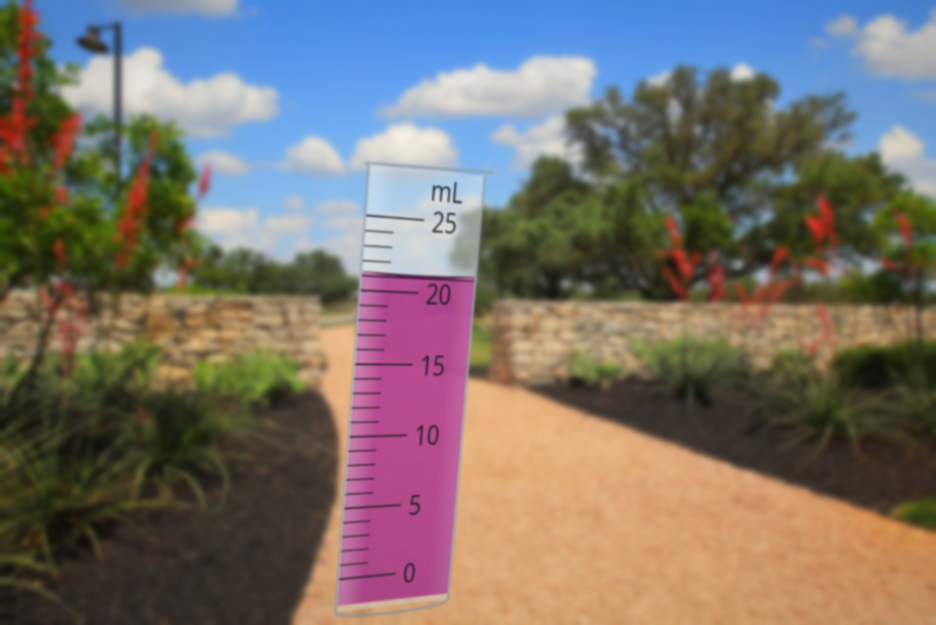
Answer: 21 mL
